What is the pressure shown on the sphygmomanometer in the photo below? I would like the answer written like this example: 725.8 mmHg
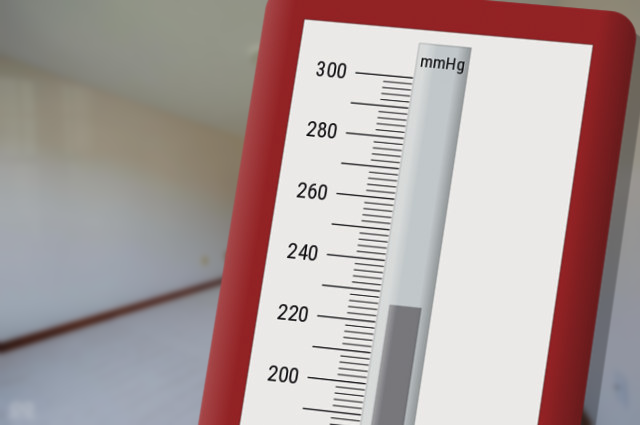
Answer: 226 mmHg
